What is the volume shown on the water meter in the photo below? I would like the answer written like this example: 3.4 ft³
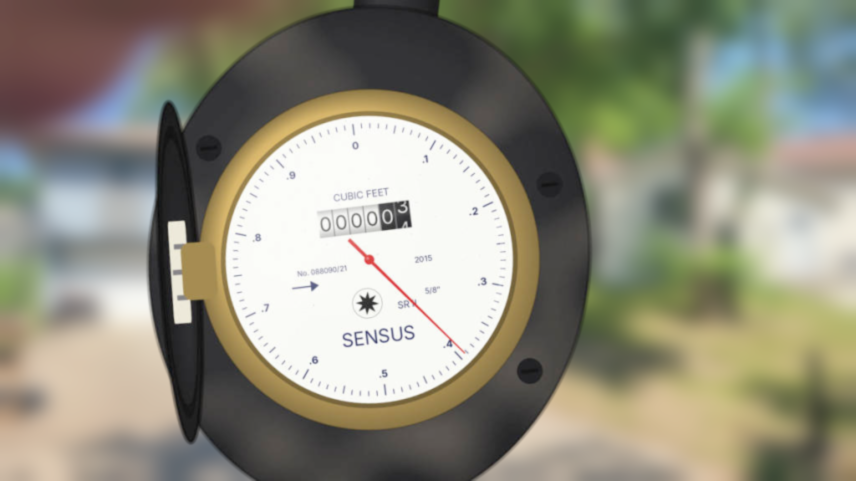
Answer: 3.39 ft³
